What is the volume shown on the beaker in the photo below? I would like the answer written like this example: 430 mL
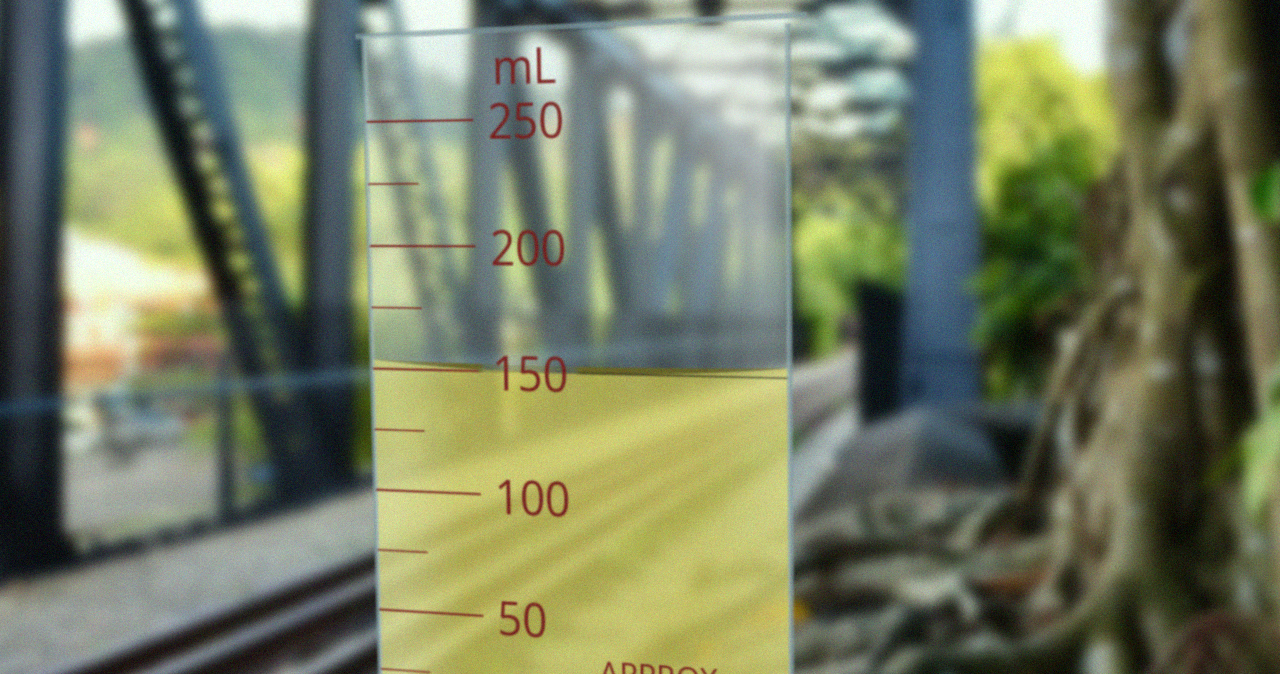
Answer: 150 mL
